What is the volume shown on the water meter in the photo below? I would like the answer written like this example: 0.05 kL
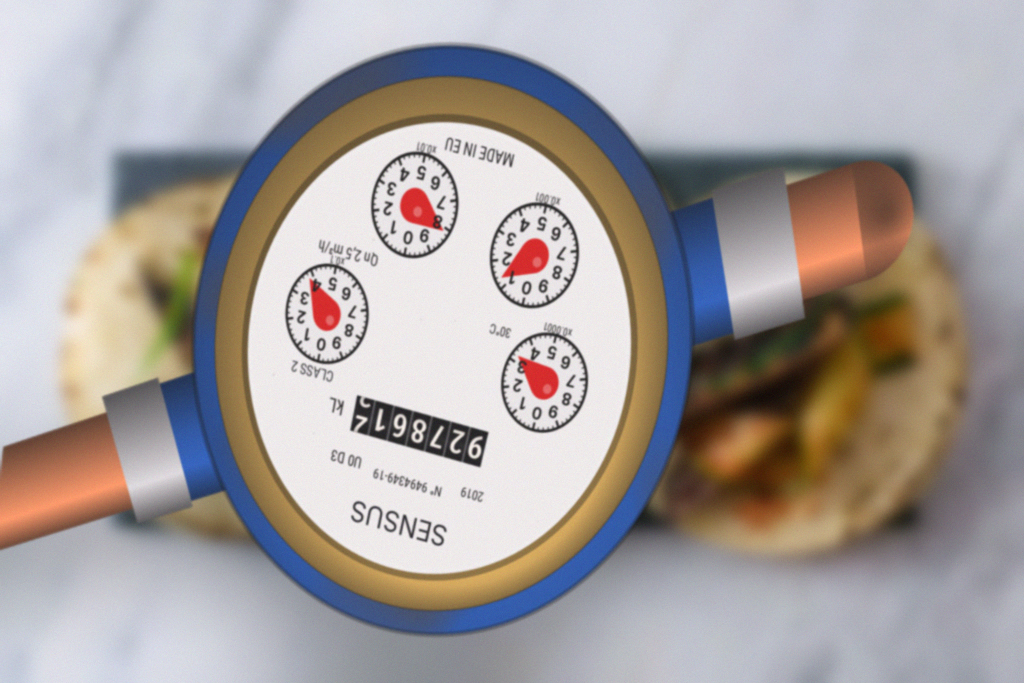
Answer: 9278612.3813 kL
